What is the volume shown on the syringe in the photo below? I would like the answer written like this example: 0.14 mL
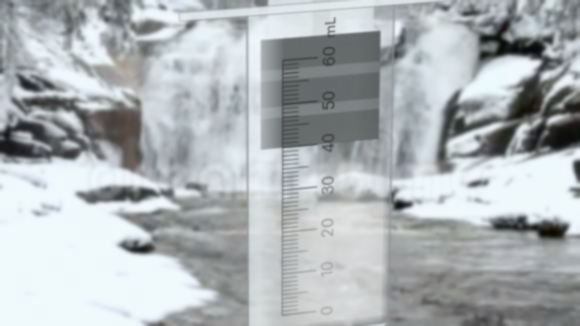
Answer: 40 mL
